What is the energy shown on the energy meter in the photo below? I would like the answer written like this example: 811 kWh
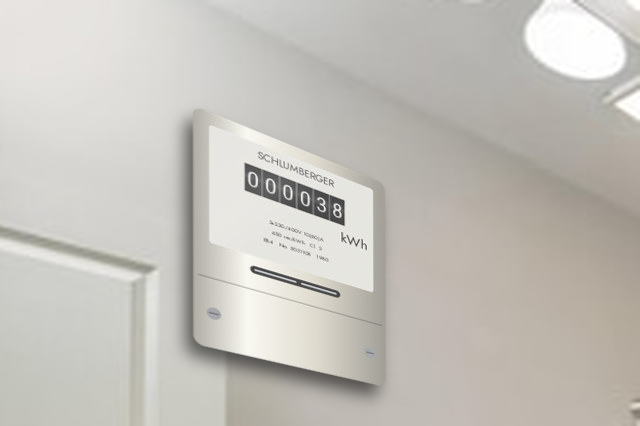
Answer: 38 kWh
